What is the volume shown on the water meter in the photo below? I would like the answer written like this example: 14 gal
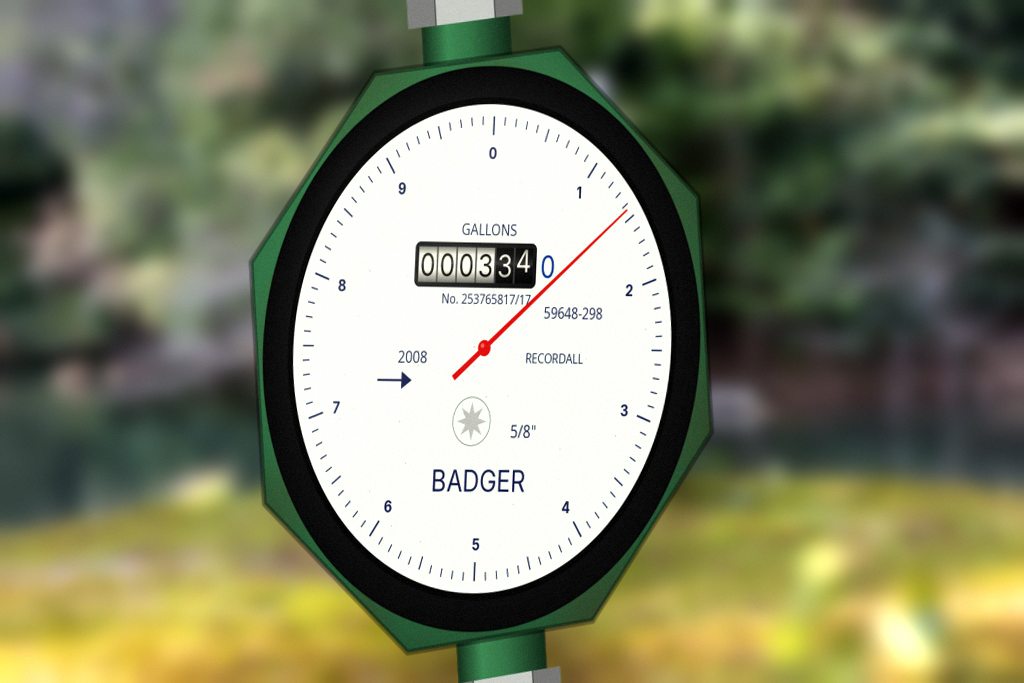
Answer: 3341.4 gal
